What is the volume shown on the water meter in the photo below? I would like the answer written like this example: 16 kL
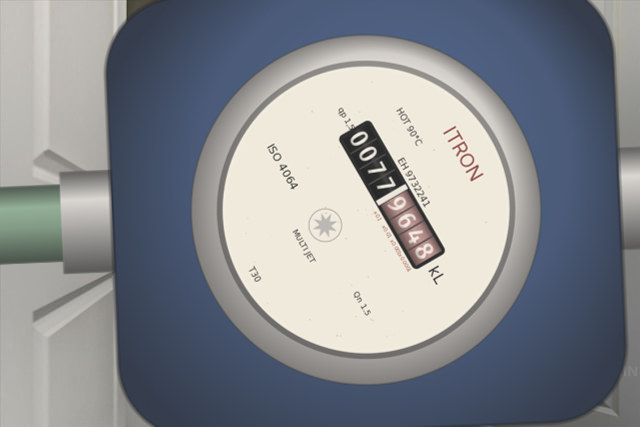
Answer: 77.9648 kL
